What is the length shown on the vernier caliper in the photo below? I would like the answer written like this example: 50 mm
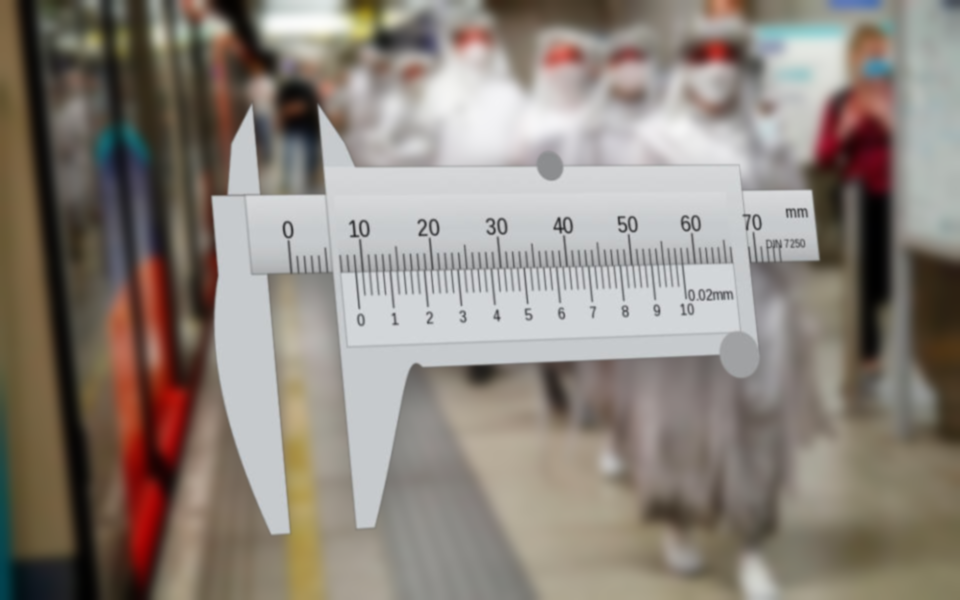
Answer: 9.0 mm
